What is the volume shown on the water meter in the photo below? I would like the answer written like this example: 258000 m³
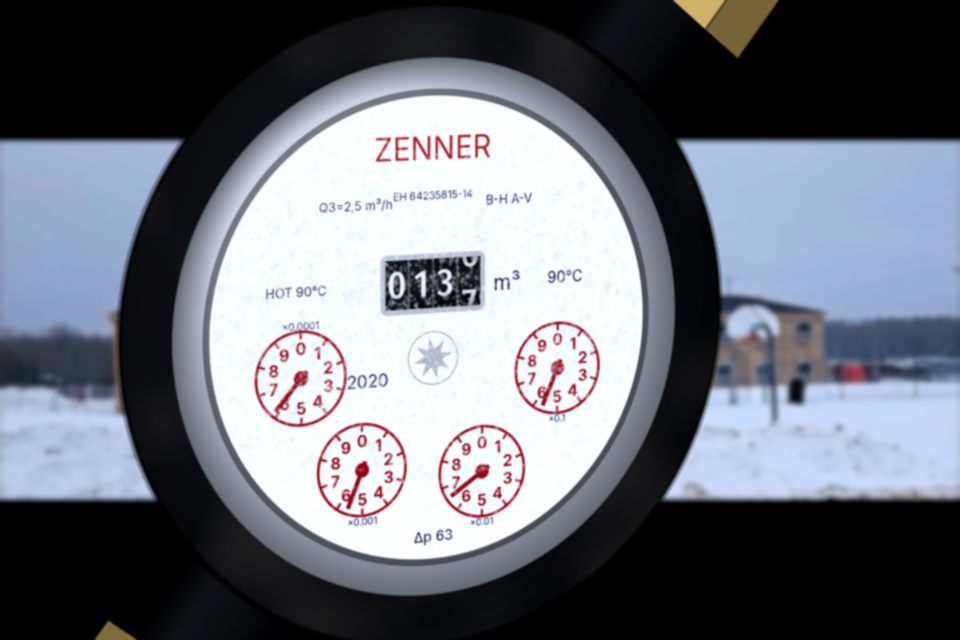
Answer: 136.5656 m³
